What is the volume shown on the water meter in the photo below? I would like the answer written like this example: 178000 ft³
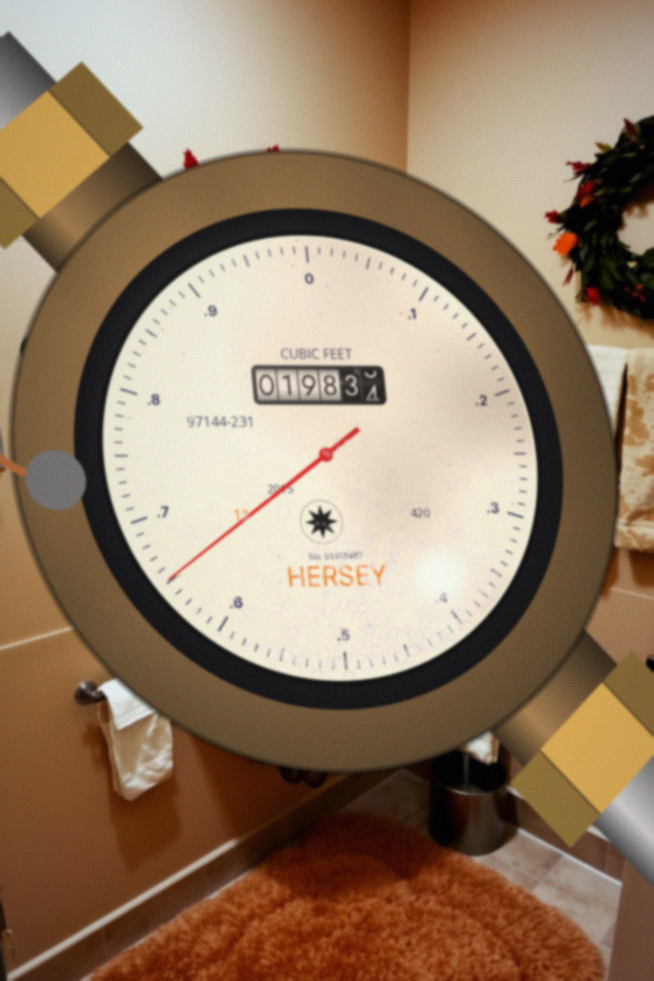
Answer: 19833.65 ft³
